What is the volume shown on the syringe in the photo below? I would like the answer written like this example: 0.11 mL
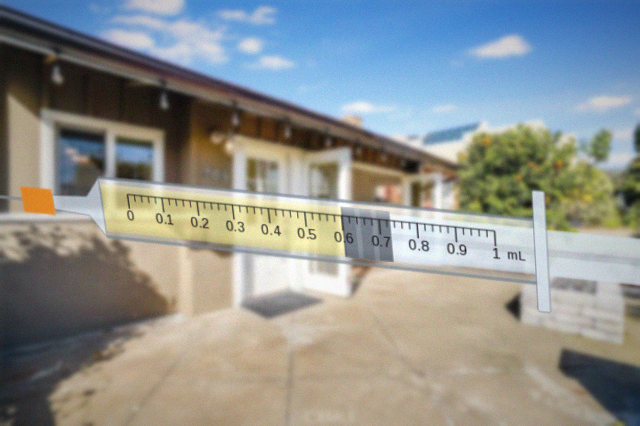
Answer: 0.6 mL
